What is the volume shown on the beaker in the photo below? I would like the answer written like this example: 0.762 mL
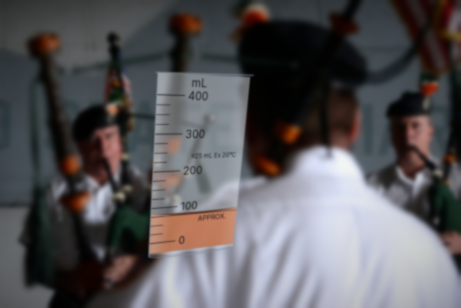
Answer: 75 mL
